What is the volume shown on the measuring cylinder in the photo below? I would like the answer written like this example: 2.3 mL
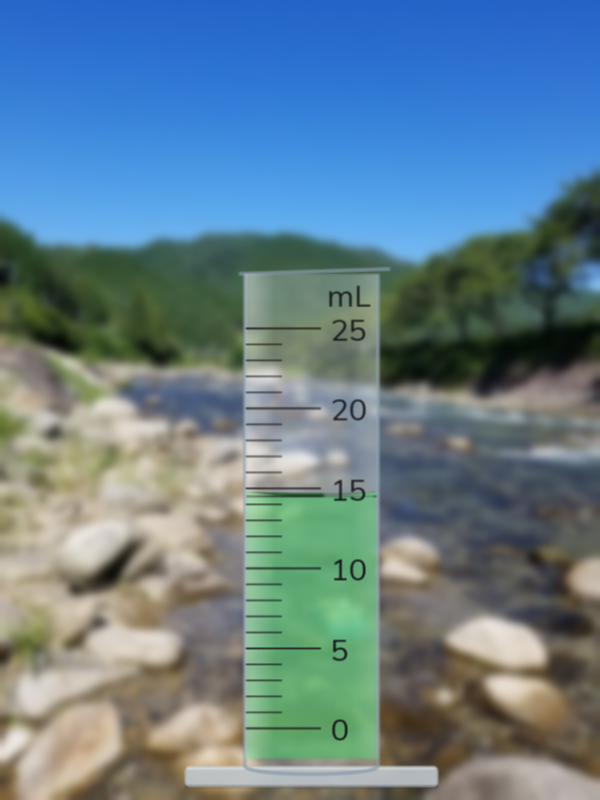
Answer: 14.5 mL
